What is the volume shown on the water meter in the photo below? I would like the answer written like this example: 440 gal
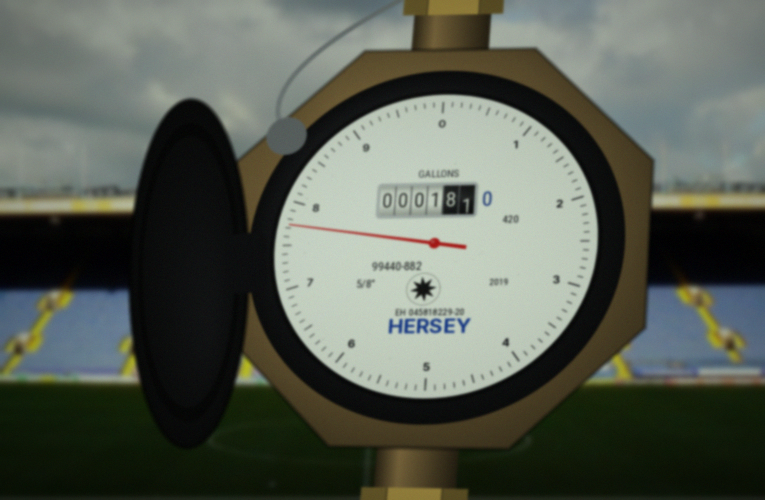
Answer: 1807.7 gal
